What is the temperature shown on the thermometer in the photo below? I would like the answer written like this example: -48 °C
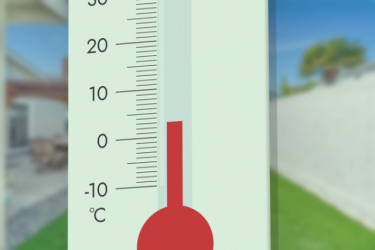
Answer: 3 °C
